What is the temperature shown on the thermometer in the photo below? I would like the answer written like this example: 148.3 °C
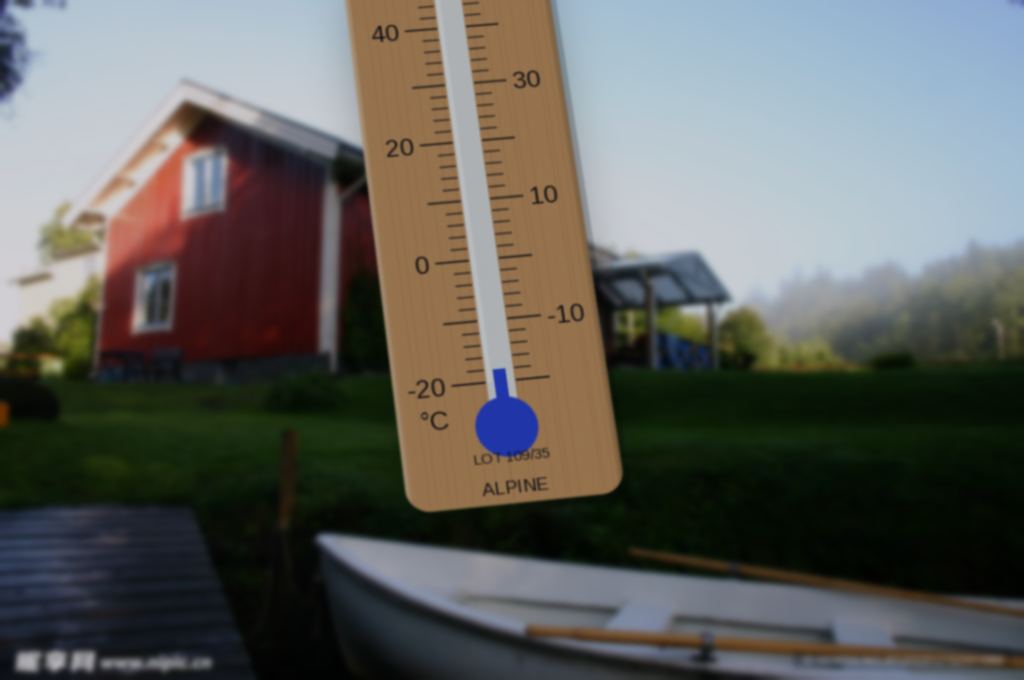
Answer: -18 °C
